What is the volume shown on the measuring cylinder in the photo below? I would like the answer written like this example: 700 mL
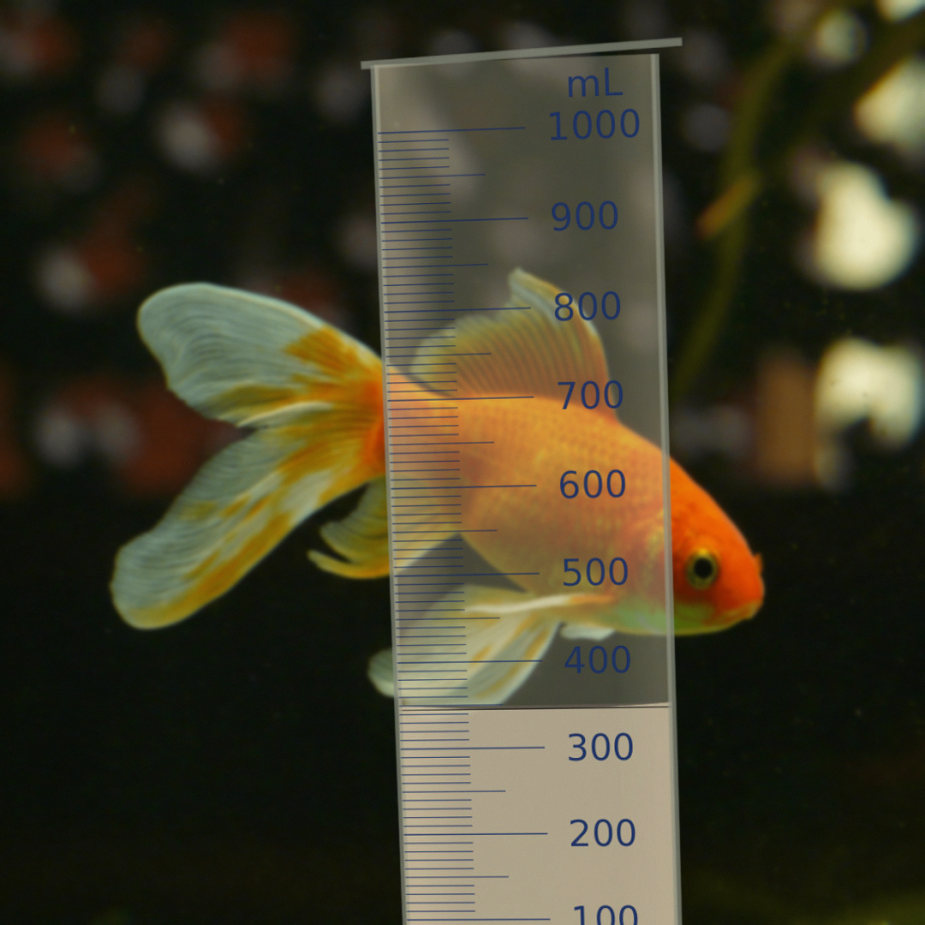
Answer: 345 mL
